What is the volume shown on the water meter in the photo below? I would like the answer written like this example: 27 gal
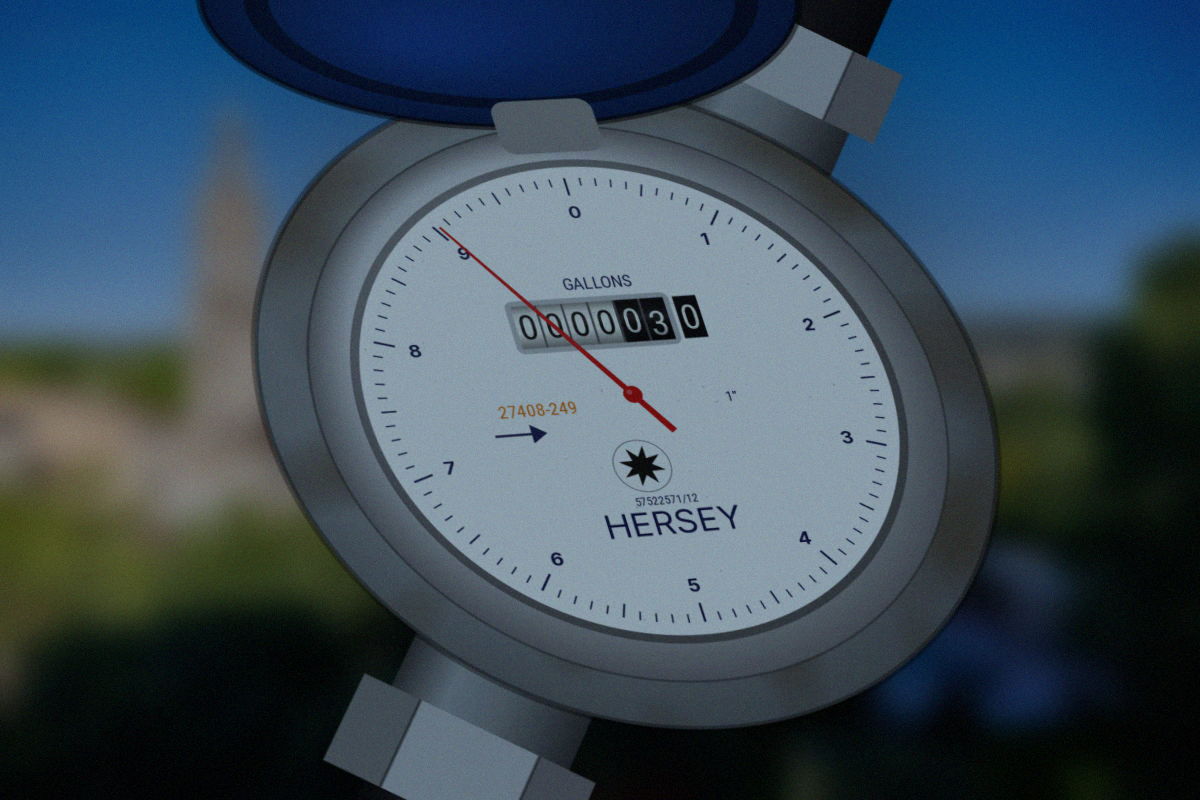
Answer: 29.0 gal
